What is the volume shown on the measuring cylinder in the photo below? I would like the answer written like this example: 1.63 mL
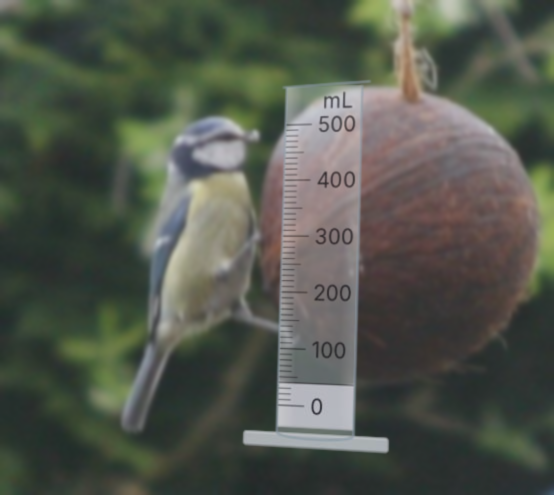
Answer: 40 mL
